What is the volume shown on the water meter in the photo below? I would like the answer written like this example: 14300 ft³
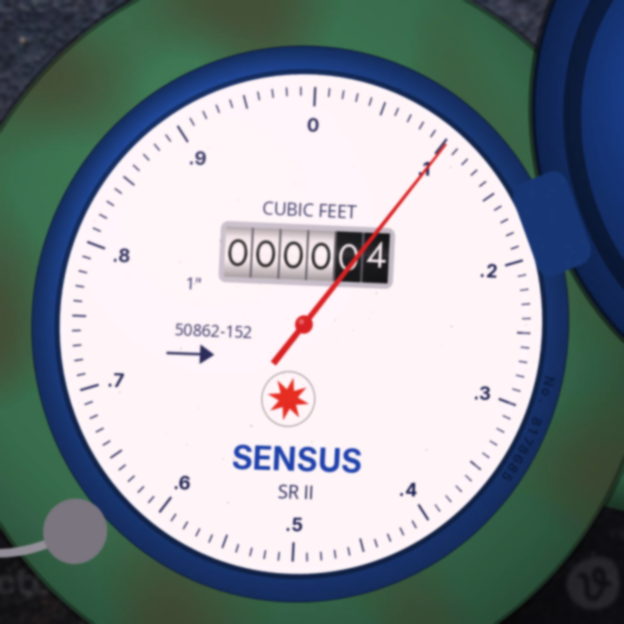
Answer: 4.10 ft³
